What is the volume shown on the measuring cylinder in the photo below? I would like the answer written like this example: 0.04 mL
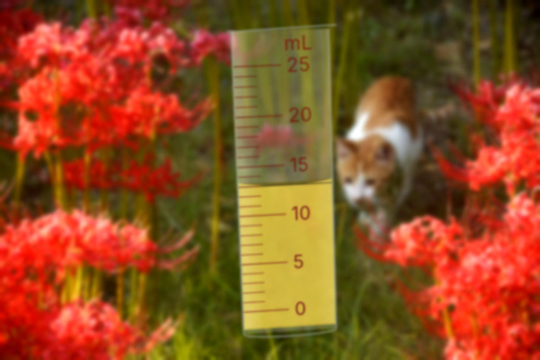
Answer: 13 mL
